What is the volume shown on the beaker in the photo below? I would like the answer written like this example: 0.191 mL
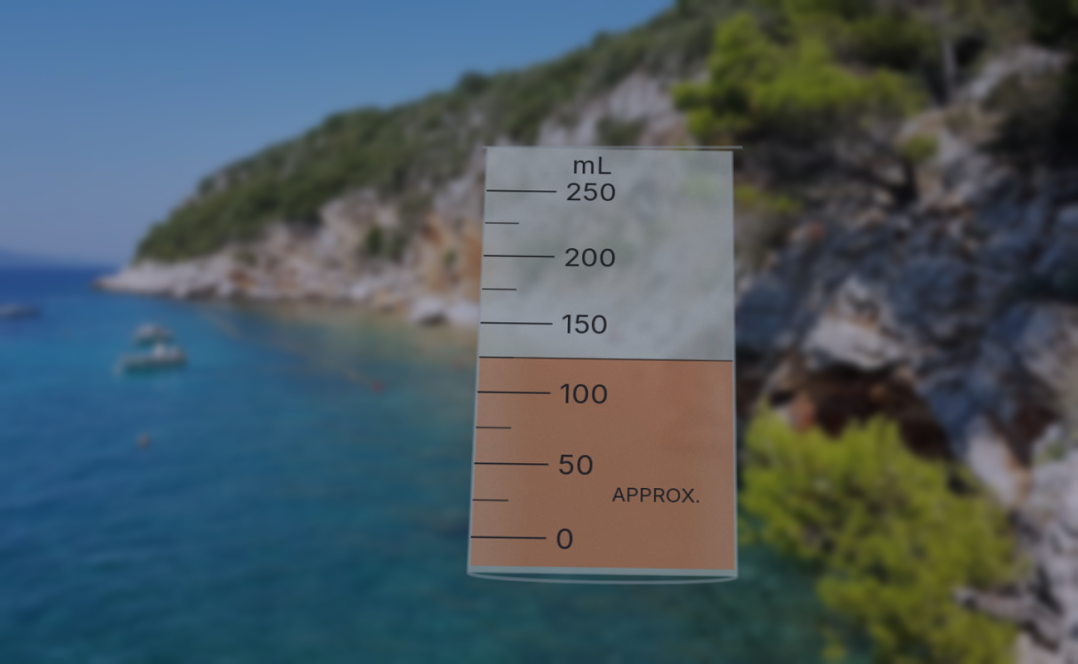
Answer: 125 mL
